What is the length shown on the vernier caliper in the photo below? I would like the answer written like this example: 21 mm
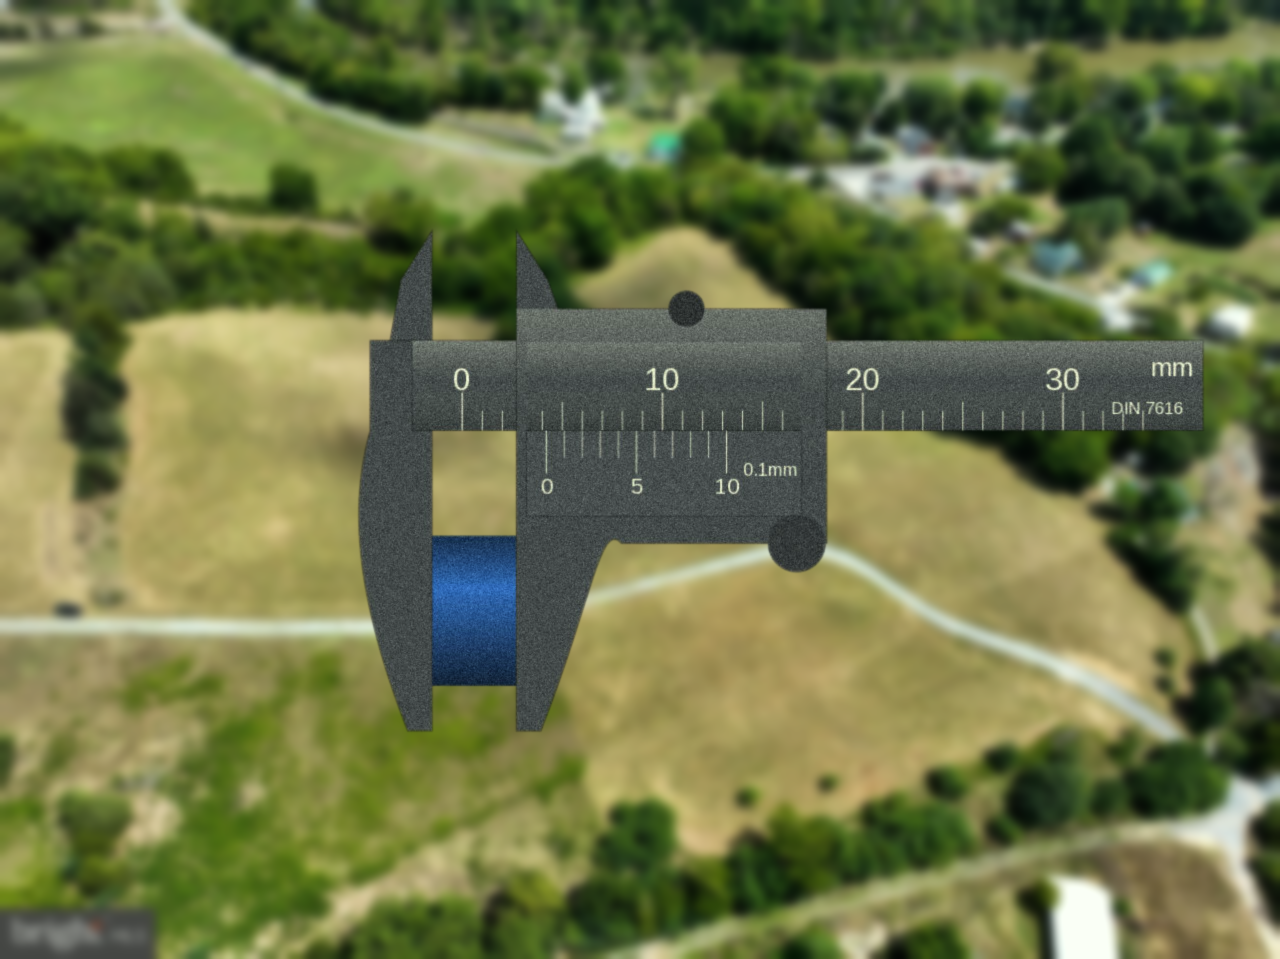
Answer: 4.2 mm
